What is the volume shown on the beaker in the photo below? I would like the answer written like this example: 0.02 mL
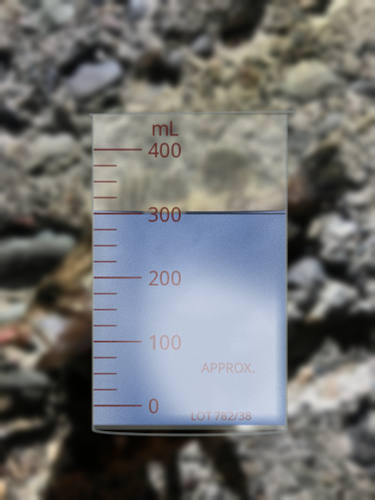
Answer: 300 mL
